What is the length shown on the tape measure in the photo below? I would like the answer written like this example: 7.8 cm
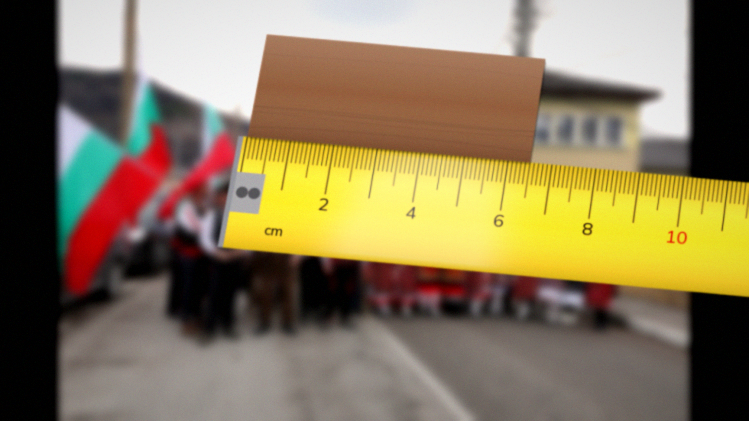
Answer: 6.5 cm
